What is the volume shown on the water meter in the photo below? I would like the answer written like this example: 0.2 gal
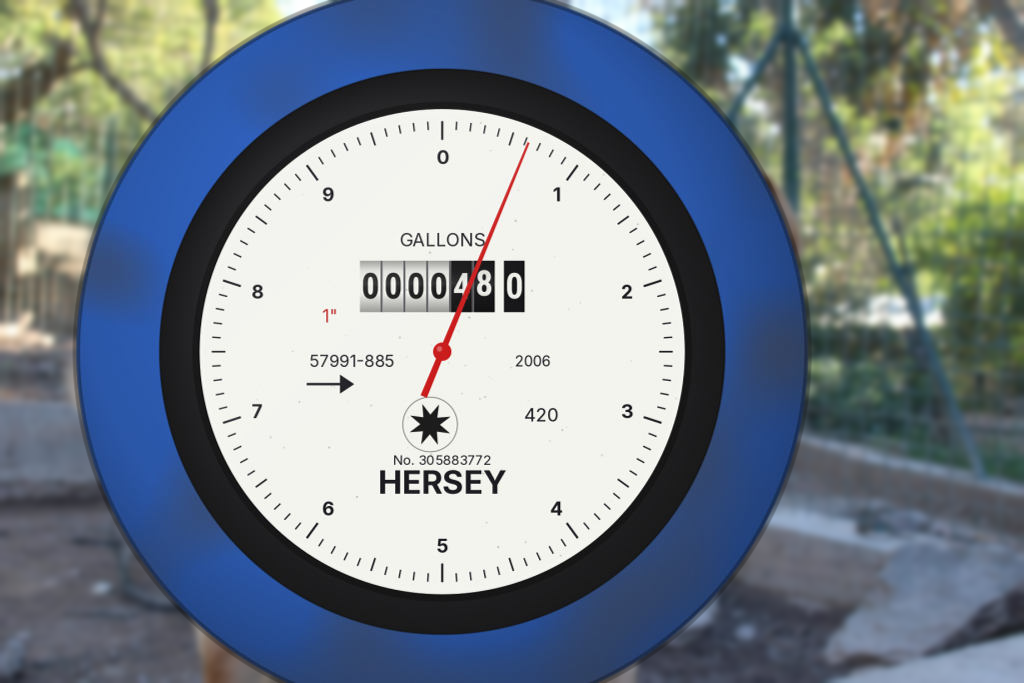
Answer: 480.6 gal
